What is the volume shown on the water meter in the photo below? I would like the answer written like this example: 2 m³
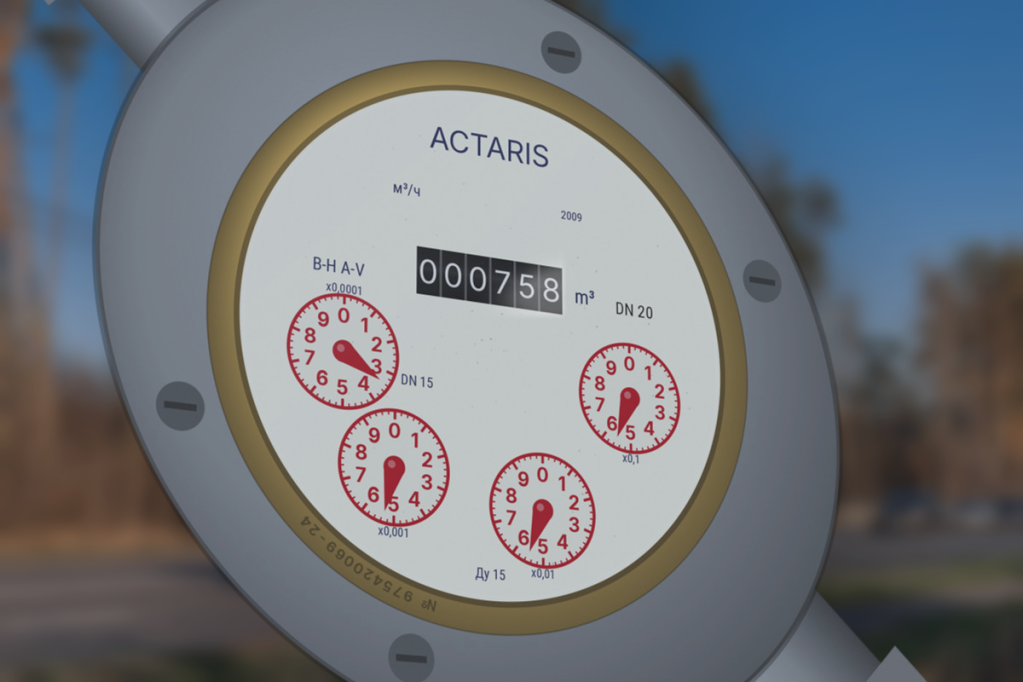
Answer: 758.5553 m³
